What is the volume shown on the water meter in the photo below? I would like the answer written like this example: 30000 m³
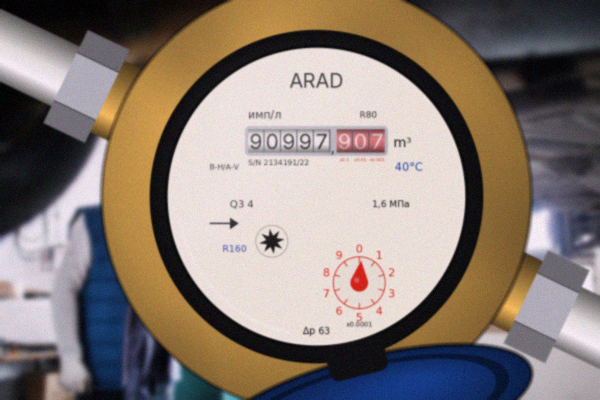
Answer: 90997.9070 m³
